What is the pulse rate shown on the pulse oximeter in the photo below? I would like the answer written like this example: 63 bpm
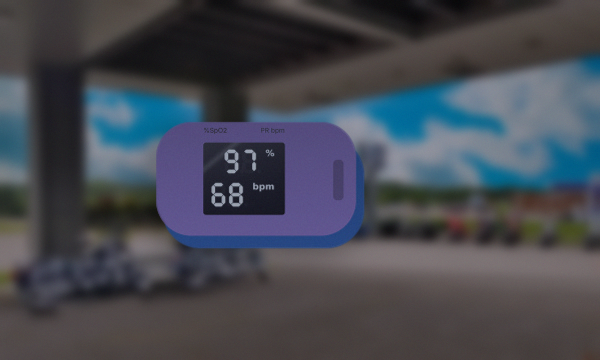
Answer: 68 bpm
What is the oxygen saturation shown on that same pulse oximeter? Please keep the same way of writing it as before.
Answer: 97 %
